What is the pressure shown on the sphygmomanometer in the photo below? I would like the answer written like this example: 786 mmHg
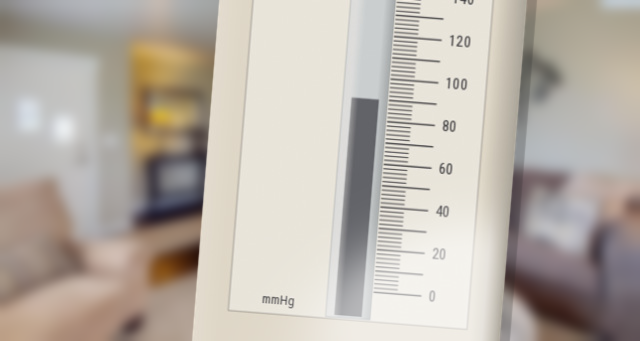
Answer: 90 mmHg
